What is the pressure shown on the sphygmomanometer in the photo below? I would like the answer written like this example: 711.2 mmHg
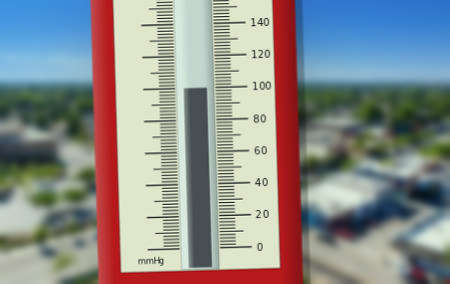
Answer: 100 mmHg
